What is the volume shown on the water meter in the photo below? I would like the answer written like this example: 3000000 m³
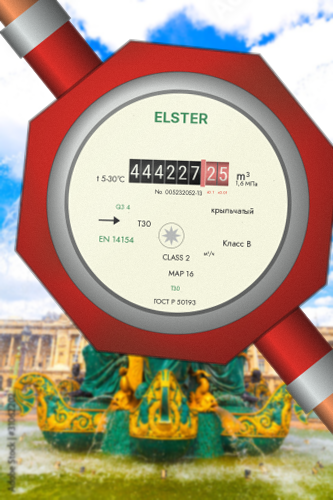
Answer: 444227.25 m³
